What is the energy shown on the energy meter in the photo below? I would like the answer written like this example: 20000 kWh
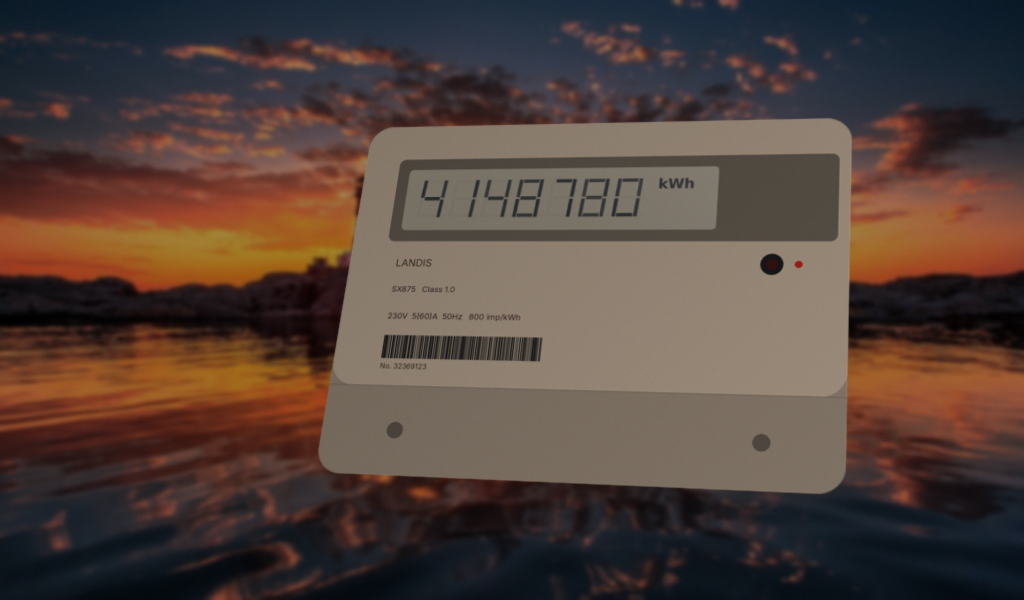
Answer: 4148780 kWh
